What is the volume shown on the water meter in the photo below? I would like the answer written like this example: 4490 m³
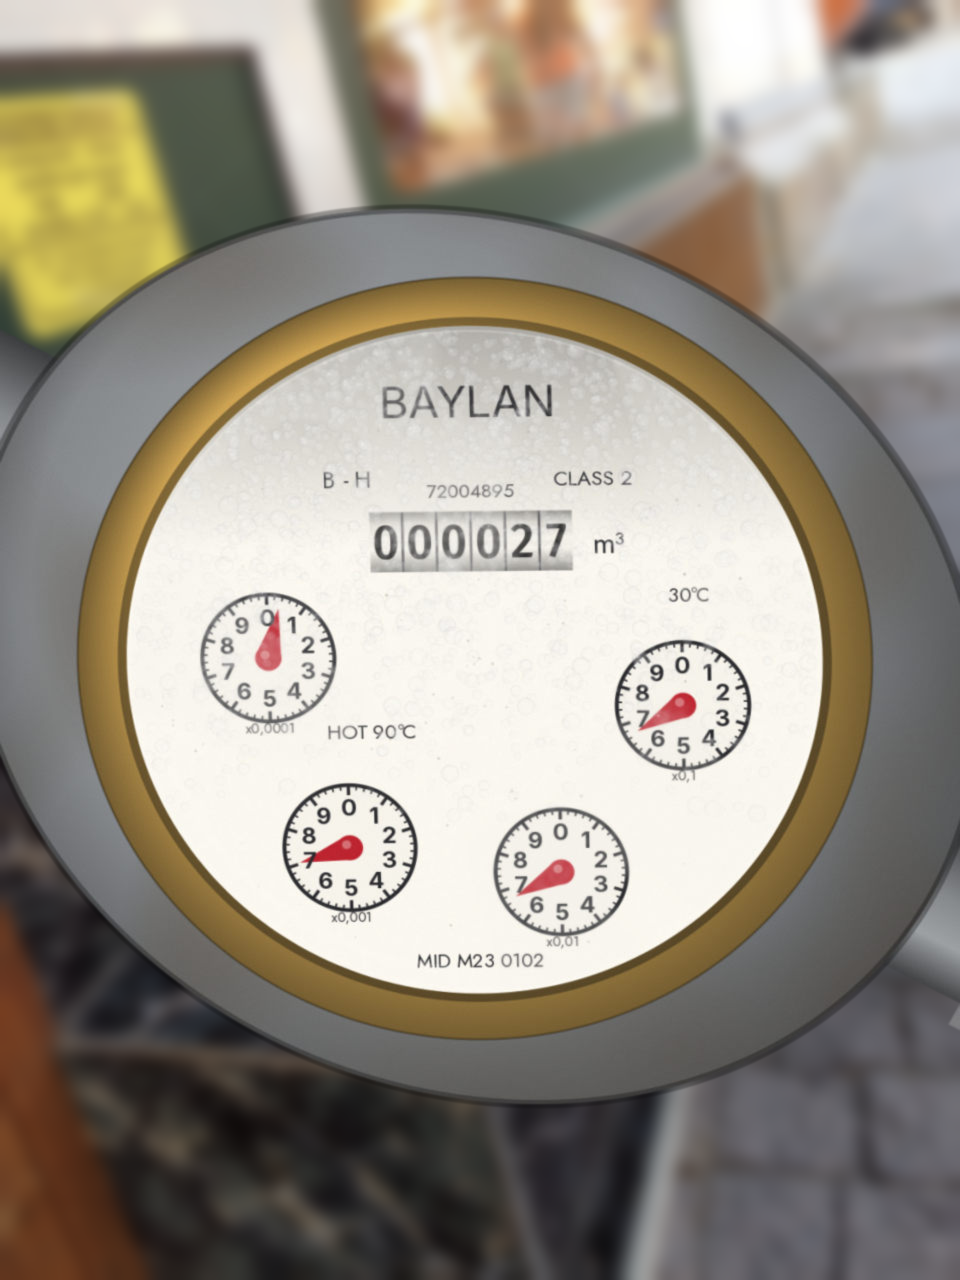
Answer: 27.6670 m³
